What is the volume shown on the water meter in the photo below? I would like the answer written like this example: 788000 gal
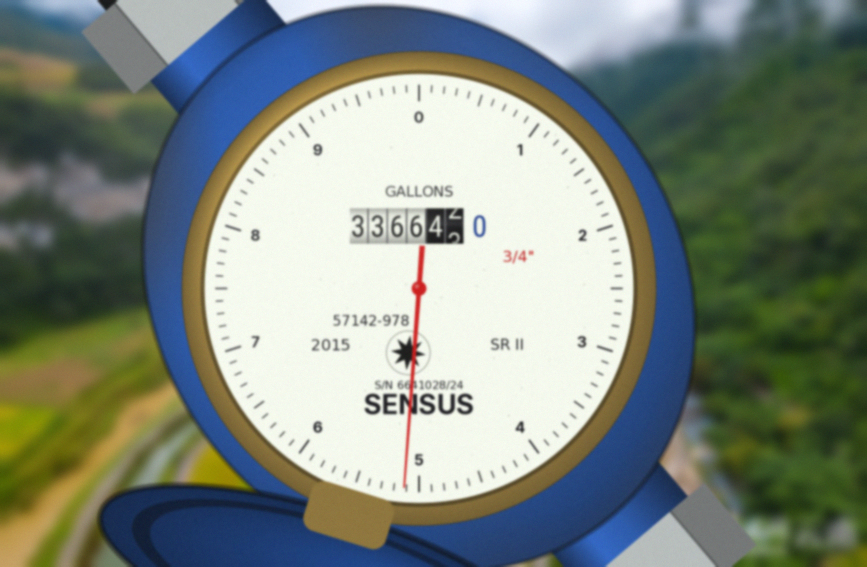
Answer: 3366425.1 gal
